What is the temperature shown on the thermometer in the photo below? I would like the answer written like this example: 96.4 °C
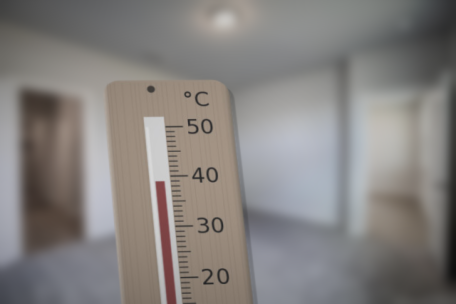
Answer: 39 °C
